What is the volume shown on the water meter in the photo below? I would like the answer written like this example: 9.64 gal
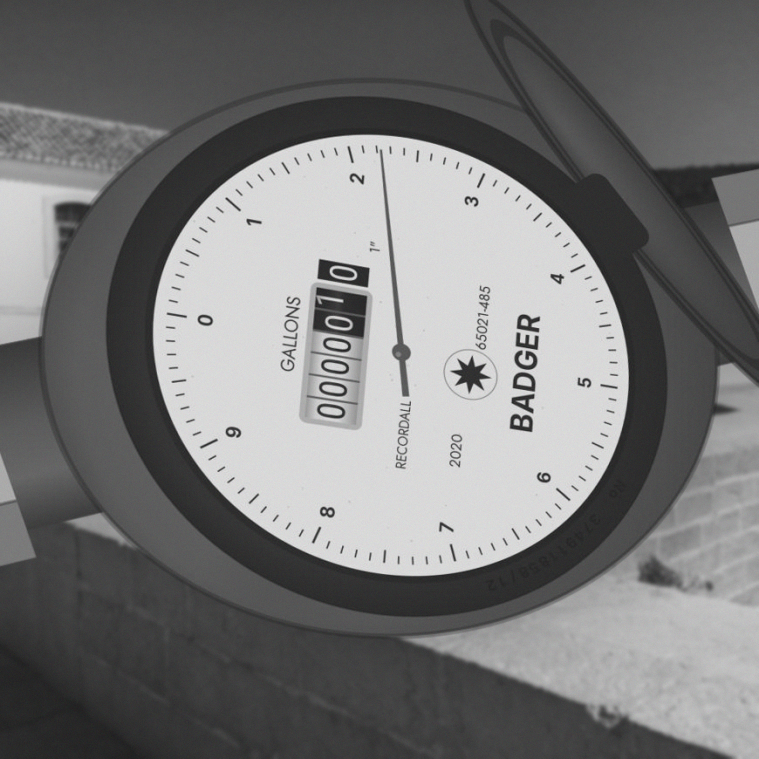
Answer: 12.2 gal
